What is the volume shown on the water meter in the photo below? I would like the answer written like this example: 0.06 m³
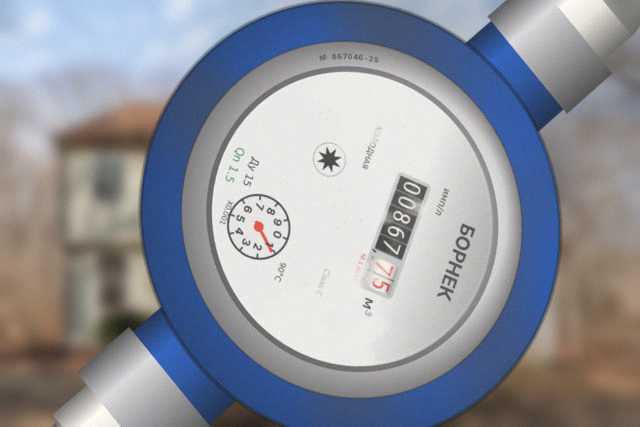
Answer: 867.751 m³
